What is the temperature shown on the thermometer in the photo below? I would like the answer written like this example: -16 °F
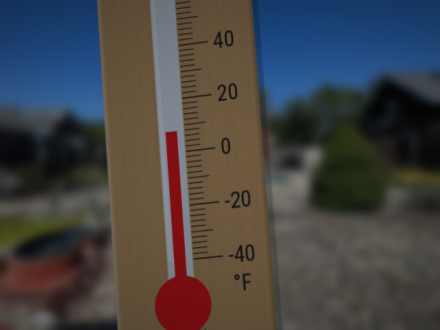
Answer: 8 °F
